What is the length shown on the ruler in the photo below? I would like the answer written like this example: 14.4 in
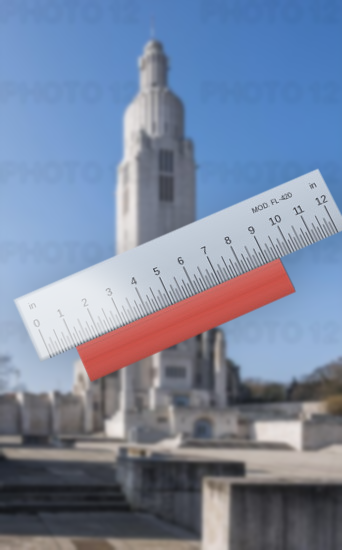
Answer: 8.5 in
